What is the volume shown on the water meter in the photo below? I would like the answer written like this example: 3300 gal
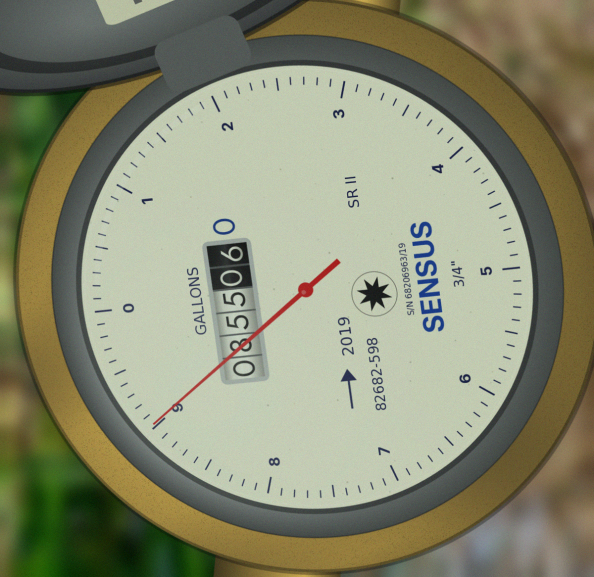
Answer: 855059.0 gal
